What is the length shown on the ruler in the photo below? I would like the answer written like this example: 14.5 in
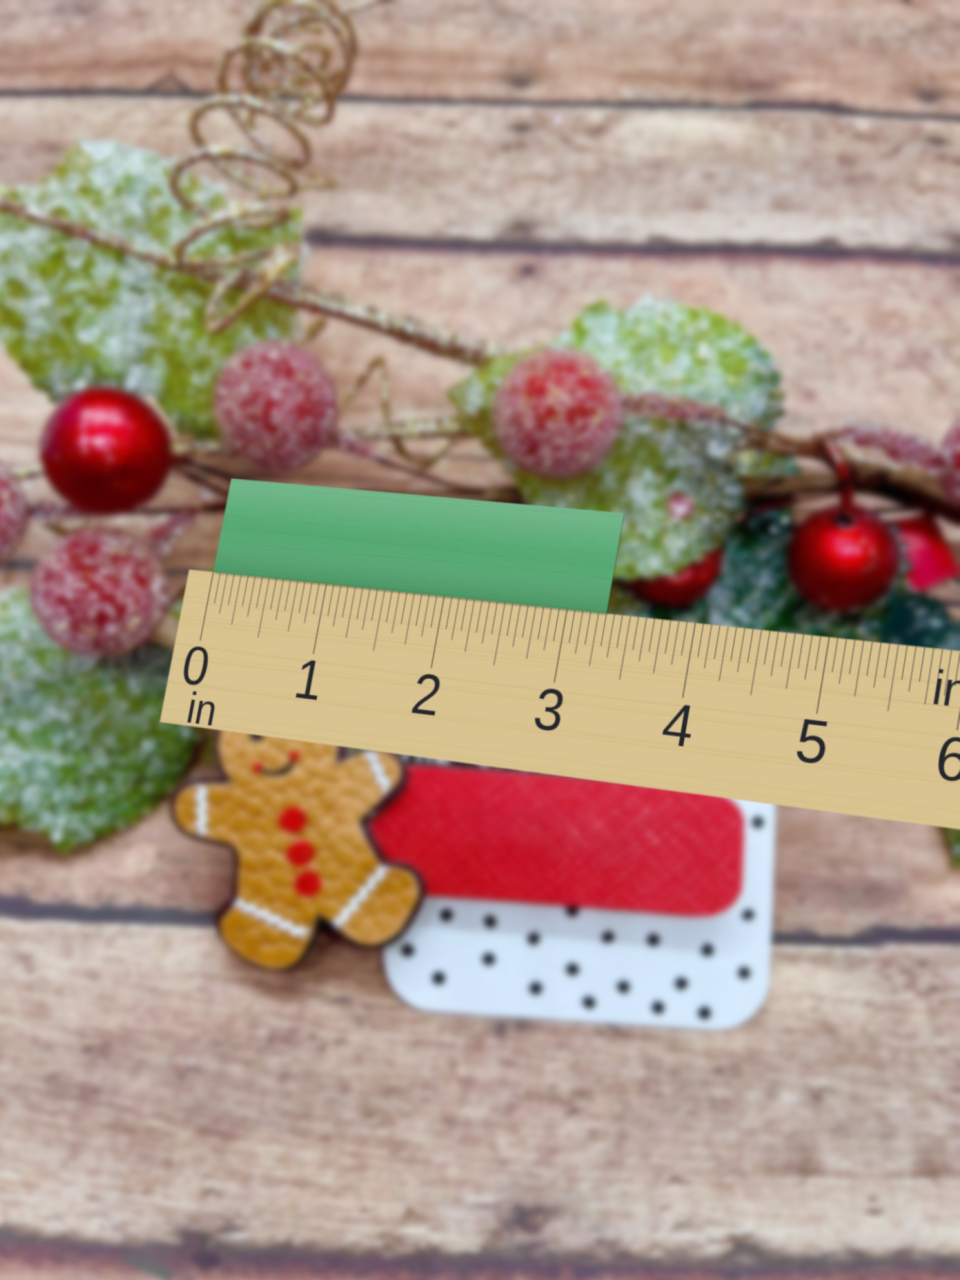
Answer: 3.3125 in
